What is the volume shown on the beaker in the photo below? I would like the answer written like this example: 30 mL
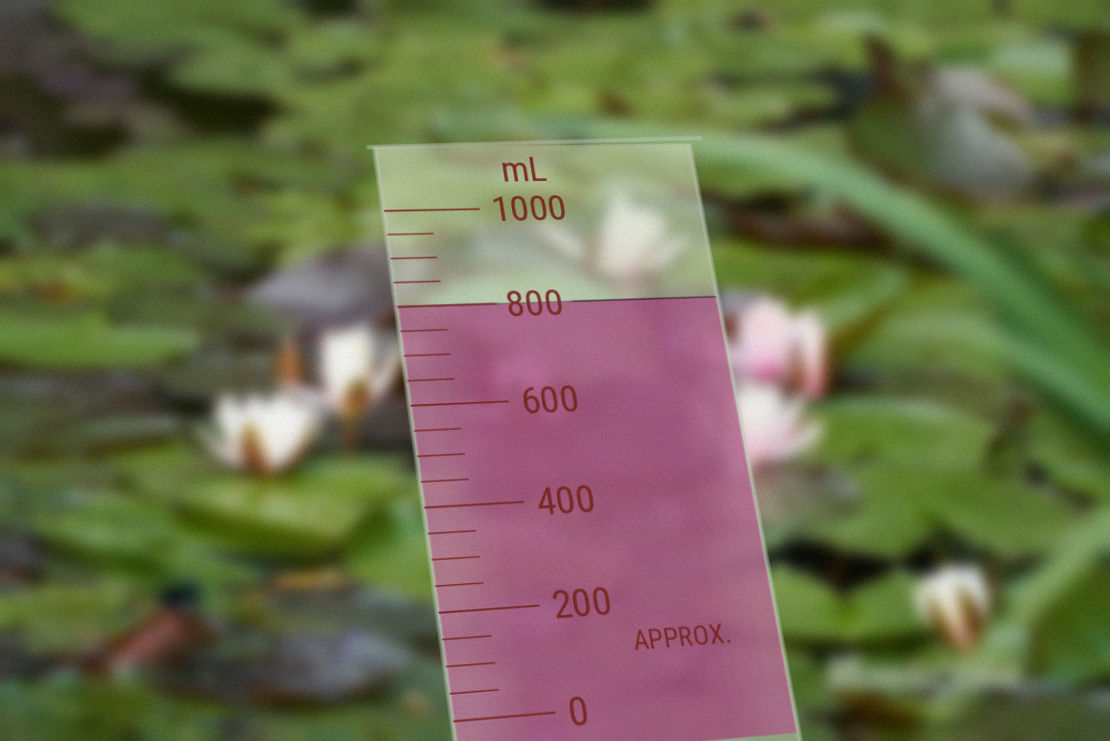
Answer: 800 mL
